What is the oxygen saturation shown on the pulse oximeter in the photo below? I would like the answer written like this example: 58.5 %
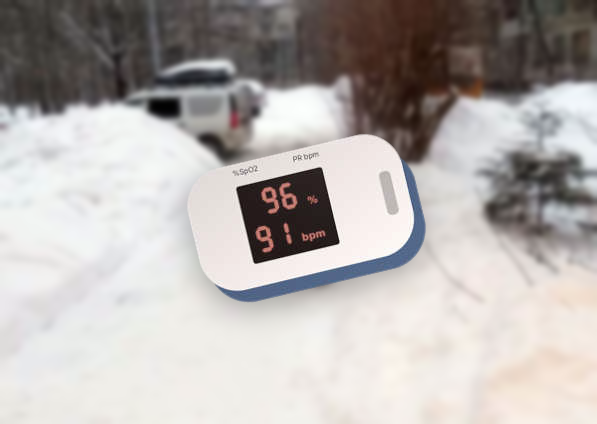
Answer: 96 %
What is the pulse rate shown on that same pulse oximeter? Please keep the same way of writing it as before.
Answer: 91 bpm
